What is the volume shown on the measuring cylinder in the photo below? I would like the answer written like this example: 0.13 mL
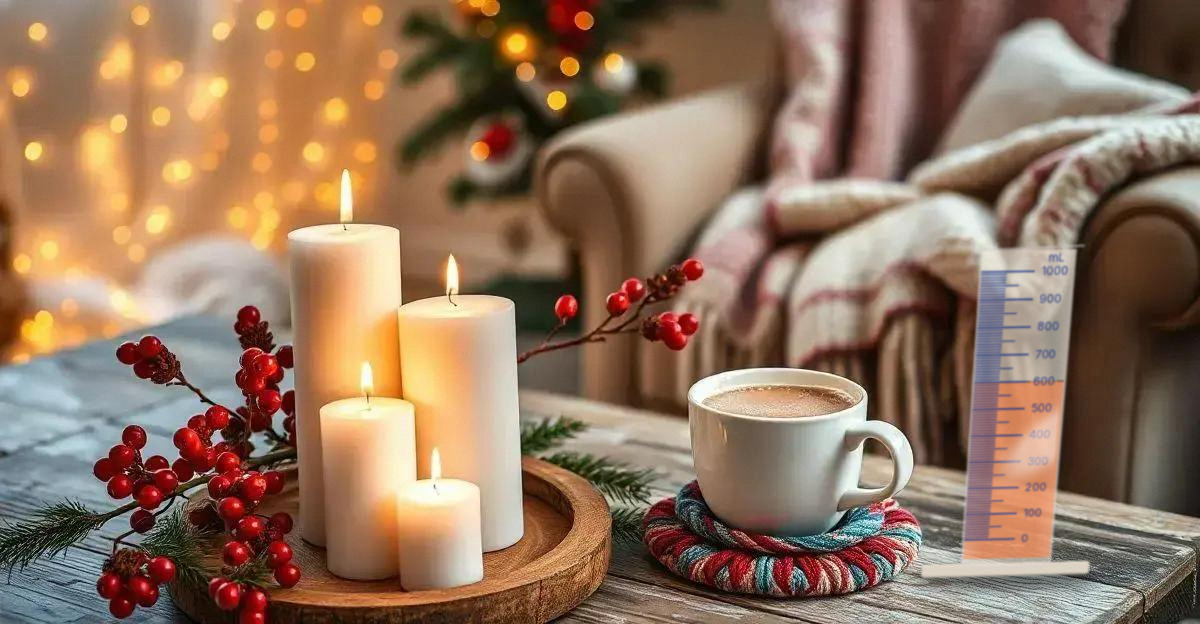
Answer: 600 mL
